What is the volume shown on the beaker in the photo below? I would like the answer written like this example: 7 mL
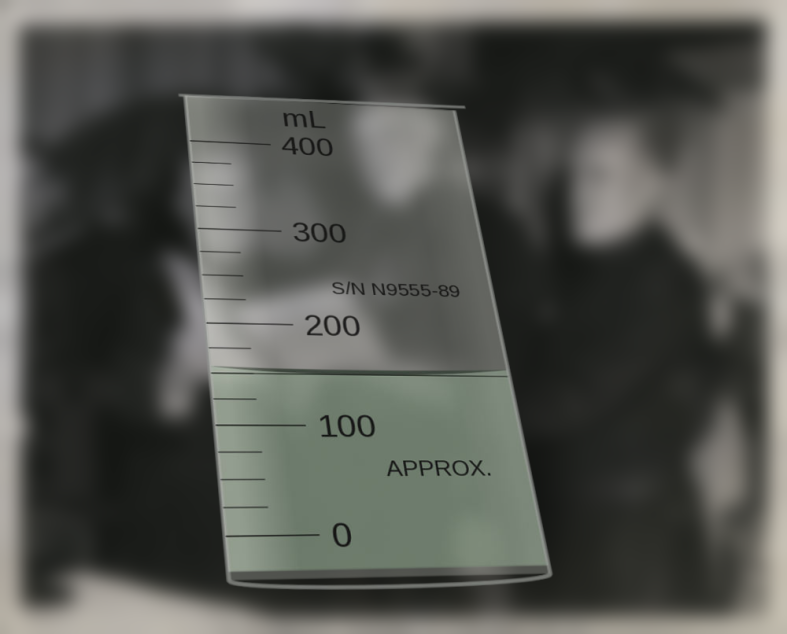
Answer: 150 mL
